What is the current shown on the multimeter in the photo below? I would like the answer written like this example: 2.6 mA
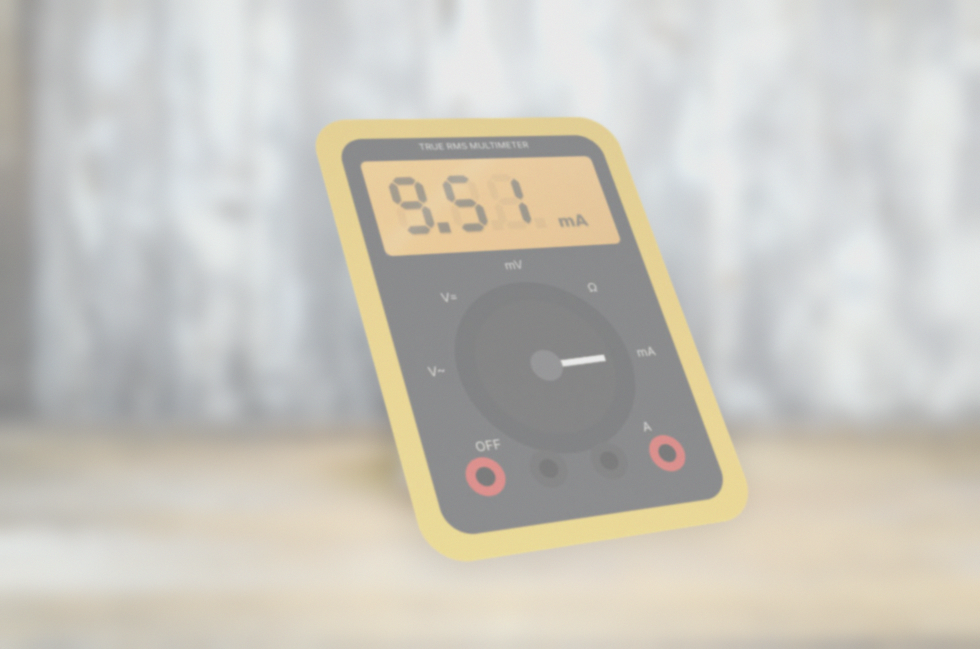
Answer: 9.51 mA
